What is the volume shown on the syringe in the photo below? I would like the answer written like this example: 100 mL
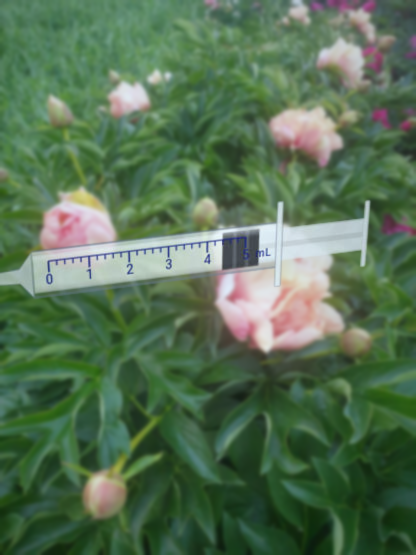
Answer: 4.4 mL
